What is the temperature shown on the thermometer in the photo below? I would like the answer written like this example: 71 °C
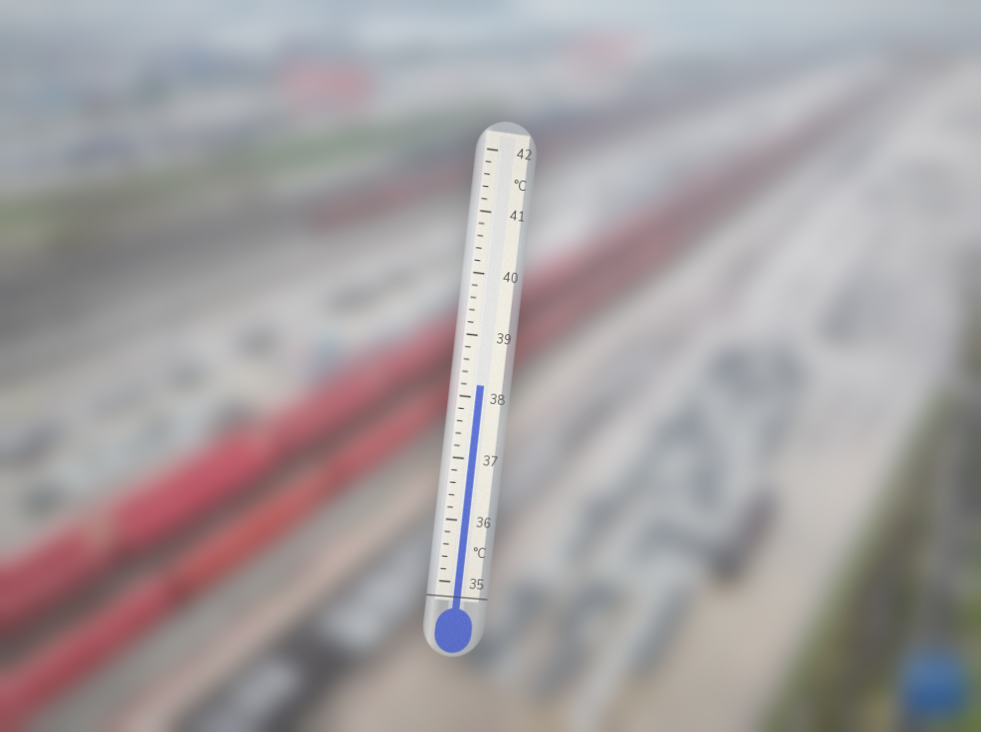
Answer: 38.2 °C
